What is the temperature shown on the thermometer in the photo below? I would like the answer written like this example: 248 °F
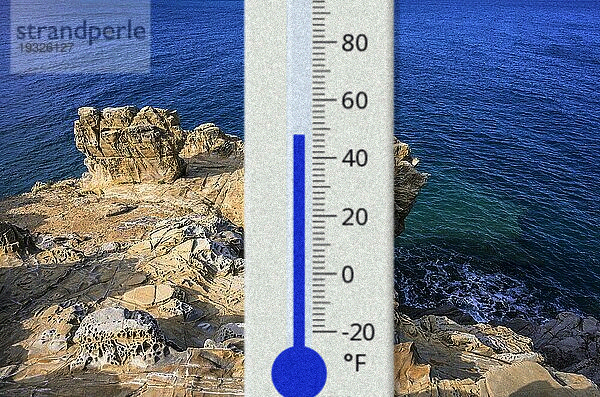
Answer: 48 °F
